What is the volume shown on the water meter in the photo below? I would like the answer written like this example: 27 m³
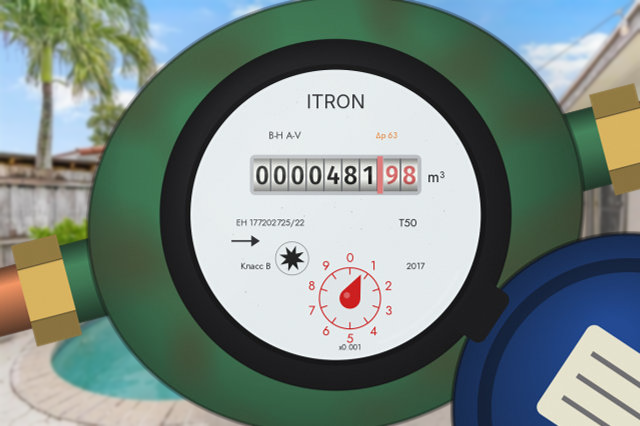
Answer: 481.980 m³
